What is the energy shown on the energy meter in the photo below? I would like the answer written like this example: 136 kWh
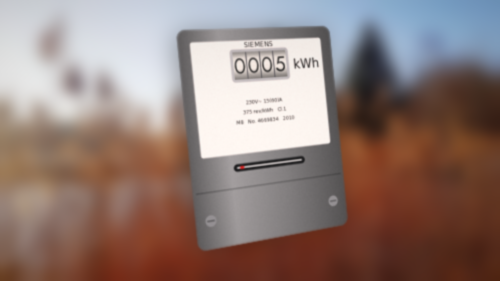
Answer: 5 kWh
